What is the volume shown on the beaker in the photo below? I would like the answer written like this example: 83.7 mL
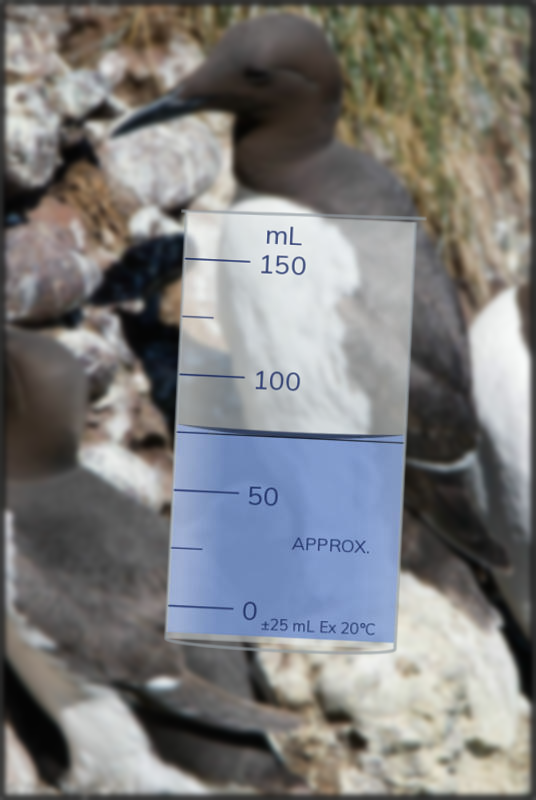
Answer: 75 mL
